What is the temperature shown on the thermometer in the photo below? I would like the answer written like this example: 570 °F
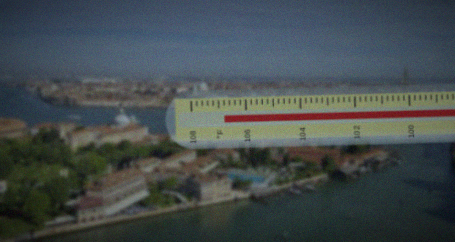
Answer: 106.8 °F
